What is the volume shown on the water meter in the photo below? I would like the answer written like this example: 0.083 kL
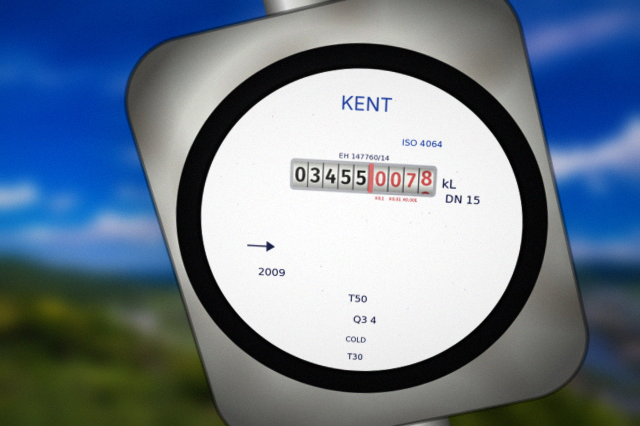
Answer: 3455.0078 kL
